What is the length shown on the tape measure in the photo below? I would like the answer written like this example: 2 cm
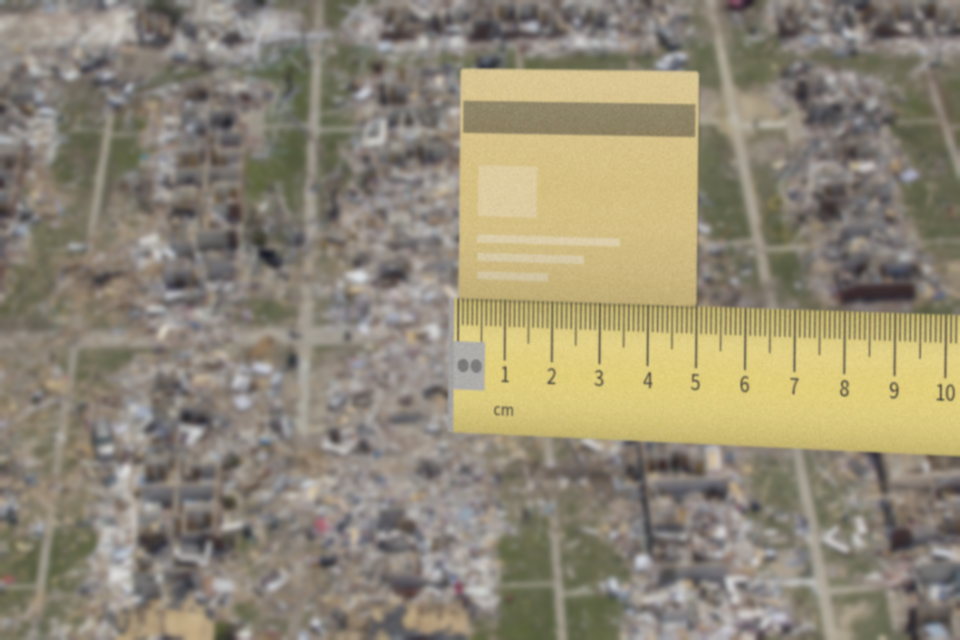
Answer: 5 cm
